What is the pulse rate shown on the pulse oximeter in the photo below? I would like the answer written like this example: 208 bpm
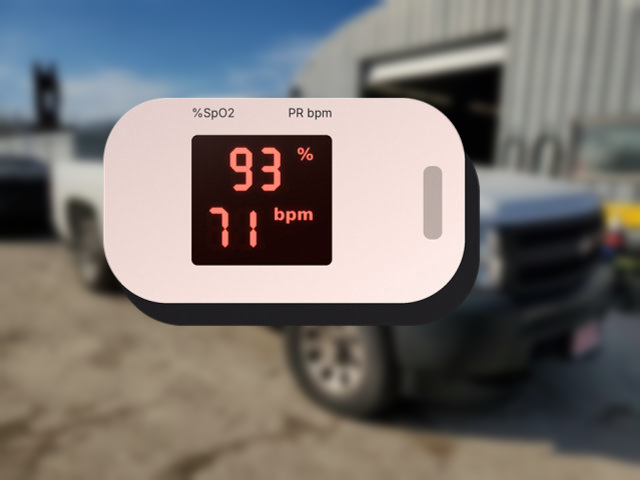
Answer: 71 bpm
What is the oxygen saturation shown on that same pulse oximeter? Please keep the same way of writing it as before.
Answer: 93 %
